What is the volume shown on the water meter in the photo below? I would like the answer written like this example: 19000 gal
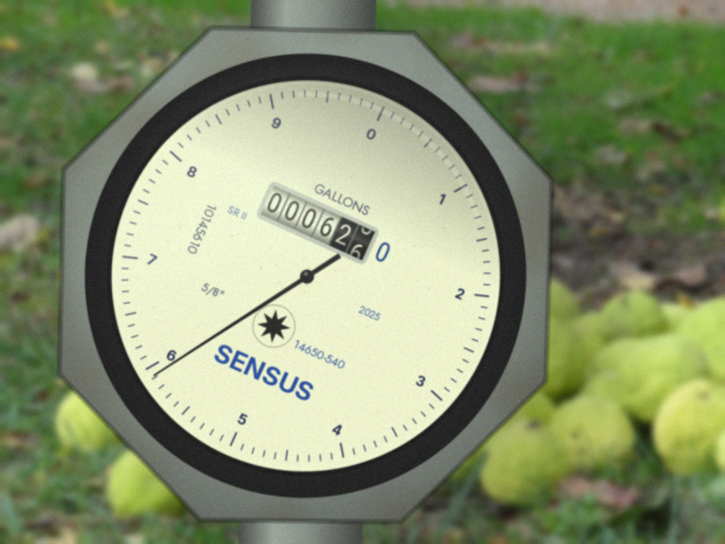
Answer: 6255.9 gal
